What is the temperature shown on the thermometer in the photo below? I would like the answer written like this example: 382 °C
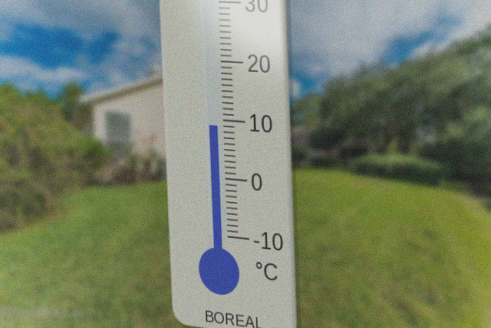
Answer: 9 °C
